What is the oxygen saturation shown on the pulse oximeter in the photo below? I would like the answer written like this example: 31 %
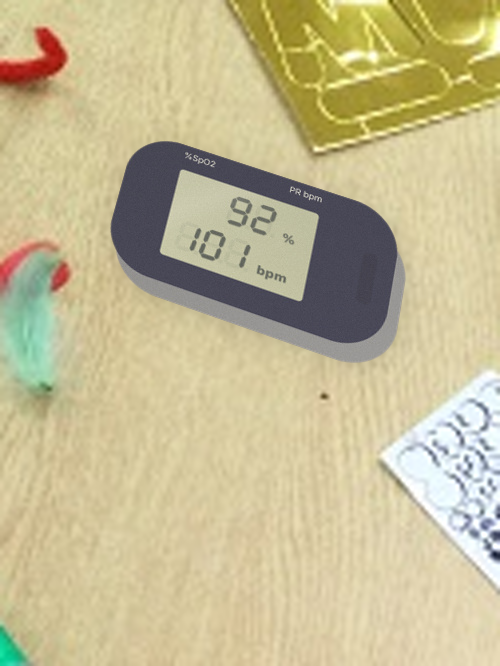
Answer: 92 %
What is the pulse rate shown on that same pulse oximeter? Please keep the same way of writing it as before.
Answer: 101 bpm
